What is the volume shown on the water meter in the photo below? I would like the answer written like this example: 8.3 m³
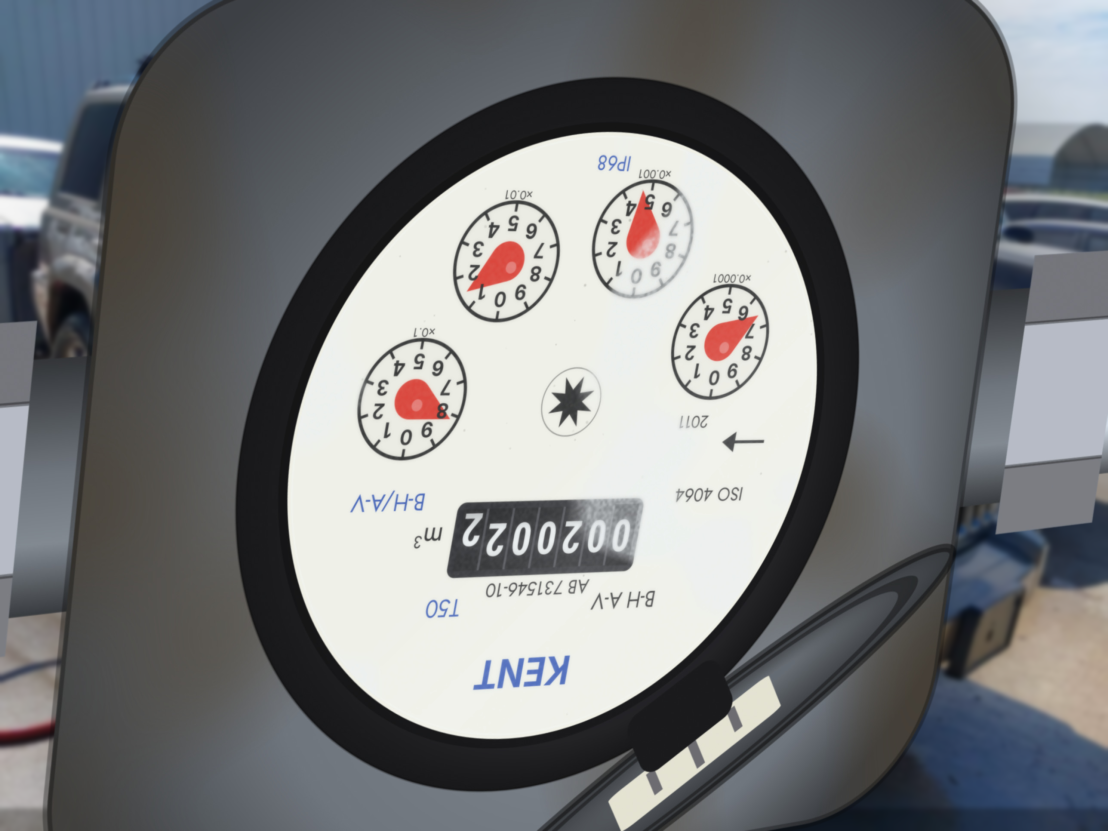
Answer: 20021.8146 m³
